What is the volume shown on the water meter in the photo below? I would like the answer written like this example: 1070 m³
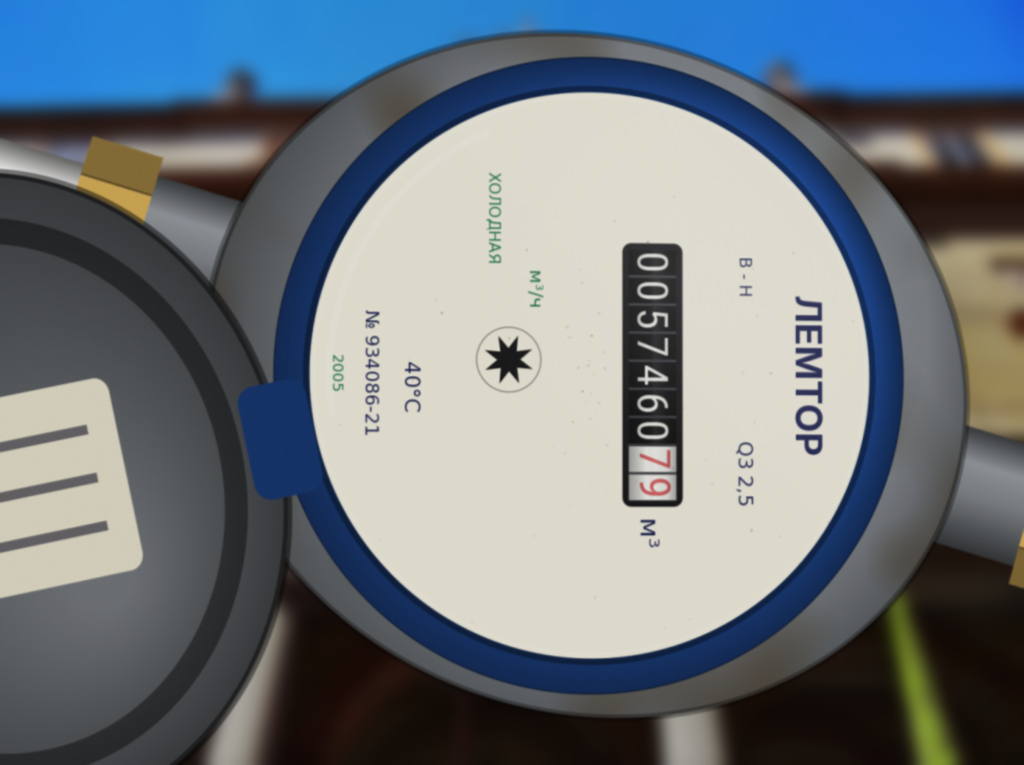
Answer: 57460.79 m³
